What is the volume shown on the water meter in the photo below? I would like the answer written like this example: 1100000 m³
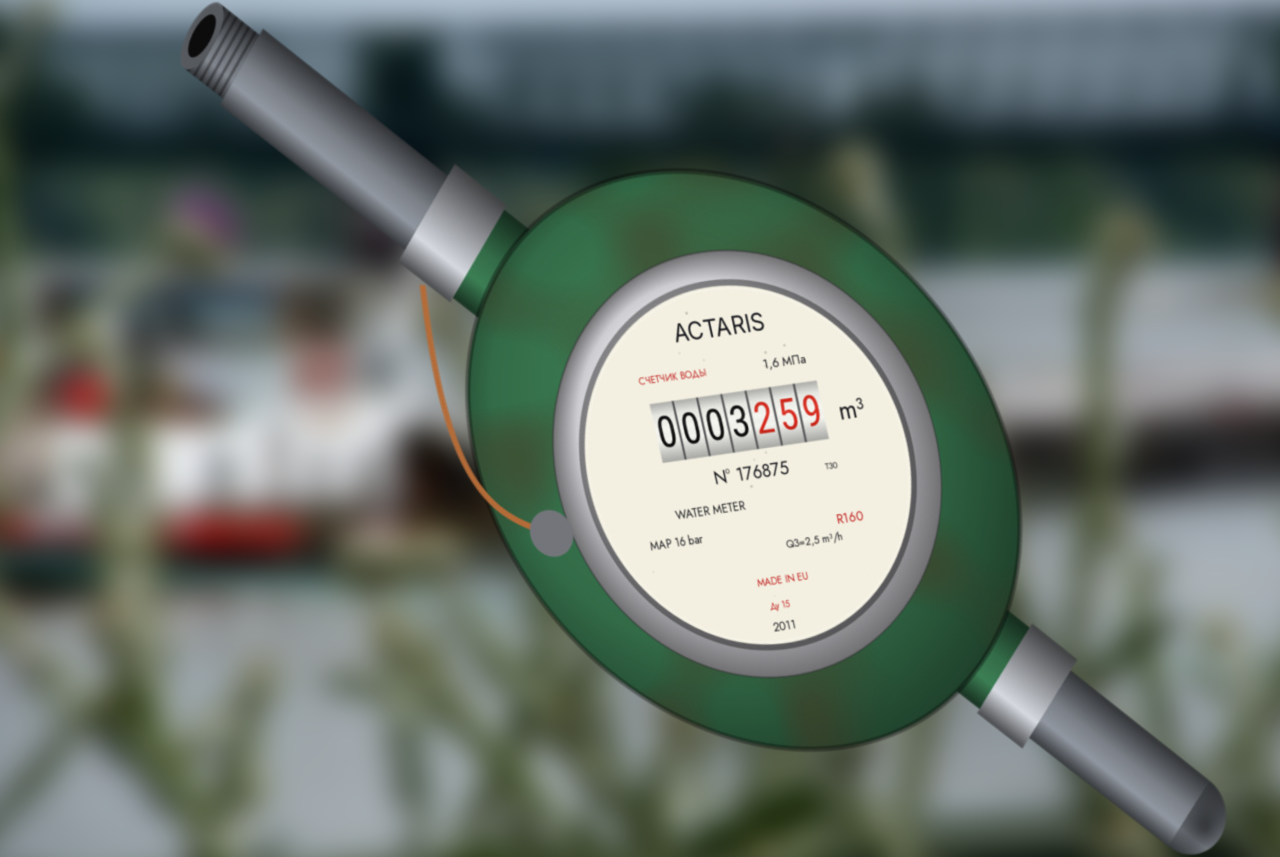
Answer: 3.259 m³
